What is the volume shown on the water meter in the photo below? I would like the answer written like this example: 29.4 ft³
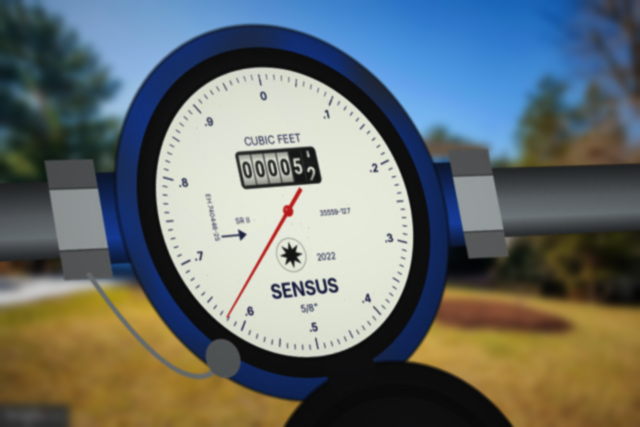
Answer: 51.62 ft³
